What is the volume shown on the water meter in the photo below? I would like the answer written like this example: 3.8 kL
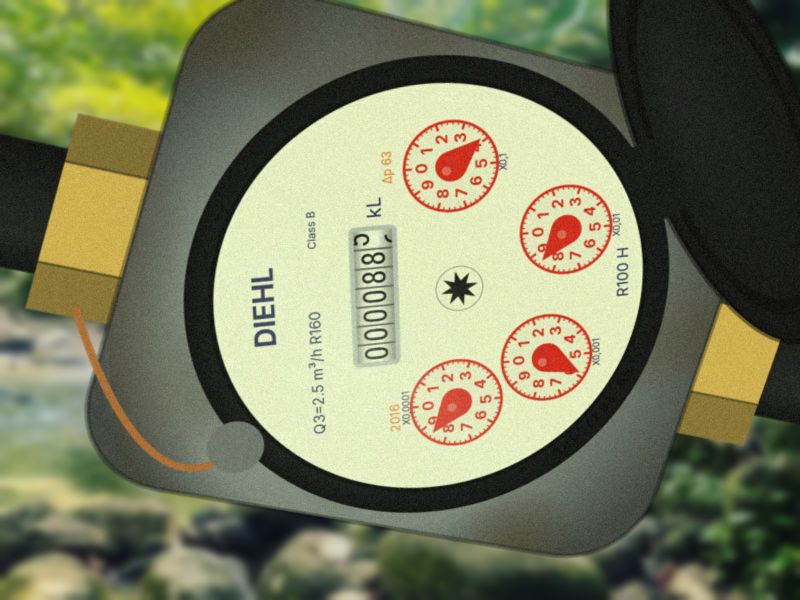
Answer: 885.3858 kL
